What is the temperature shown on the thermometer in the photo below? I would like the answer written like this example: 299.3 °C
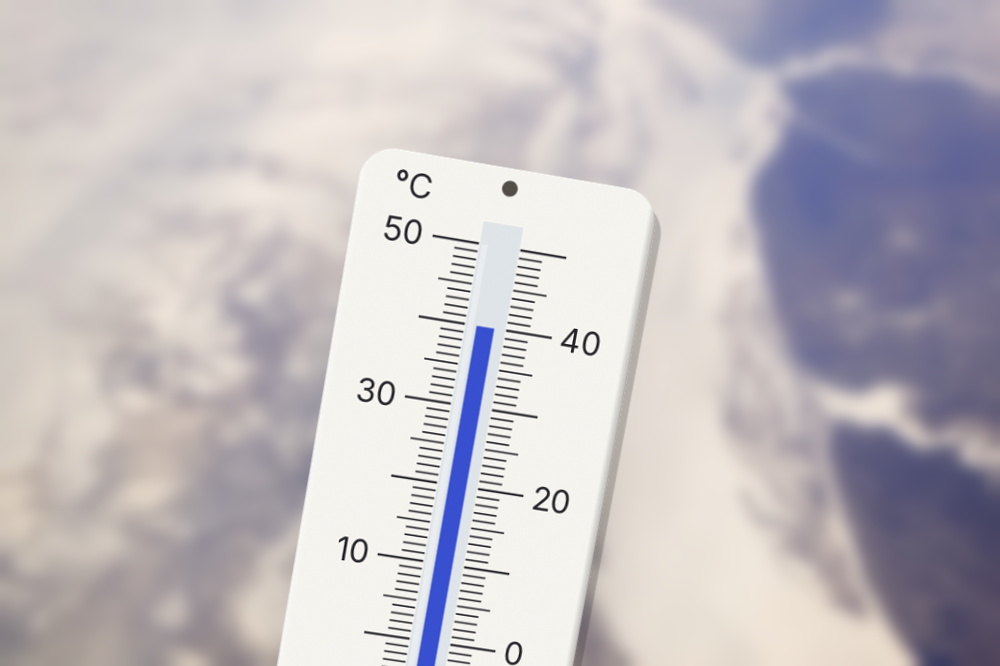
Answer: 40 °C
